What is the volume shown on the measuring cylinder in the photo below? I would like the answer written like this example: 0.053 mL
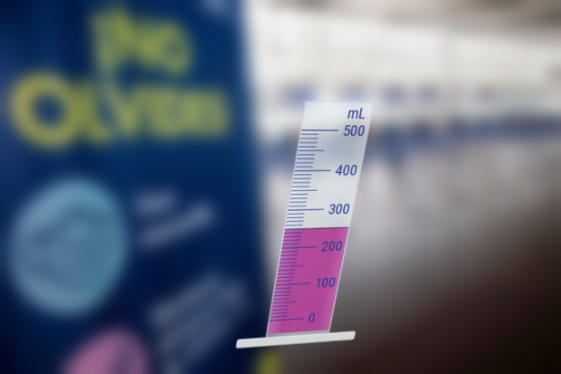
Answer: 250 mL
